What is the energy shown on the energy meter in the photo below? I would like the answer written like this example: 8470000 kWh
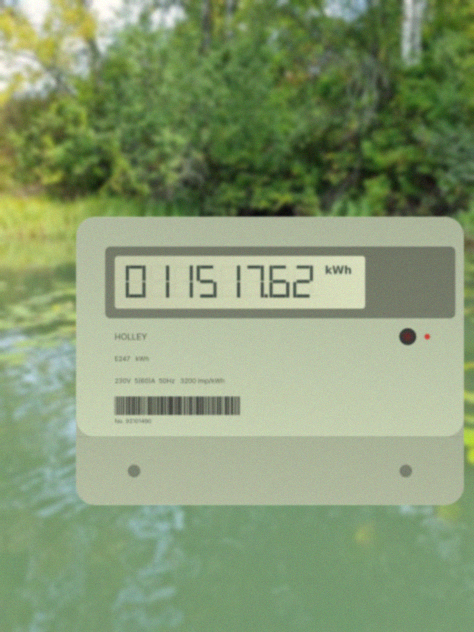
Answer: 11517.62 kWh
